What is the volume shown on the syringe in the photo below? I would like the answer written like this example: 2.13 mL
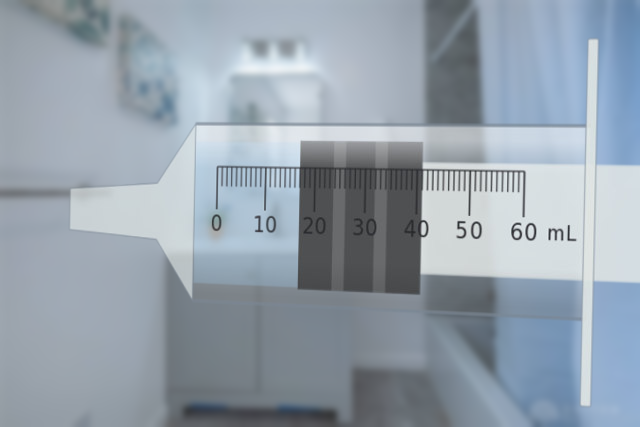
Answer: 17 mL
